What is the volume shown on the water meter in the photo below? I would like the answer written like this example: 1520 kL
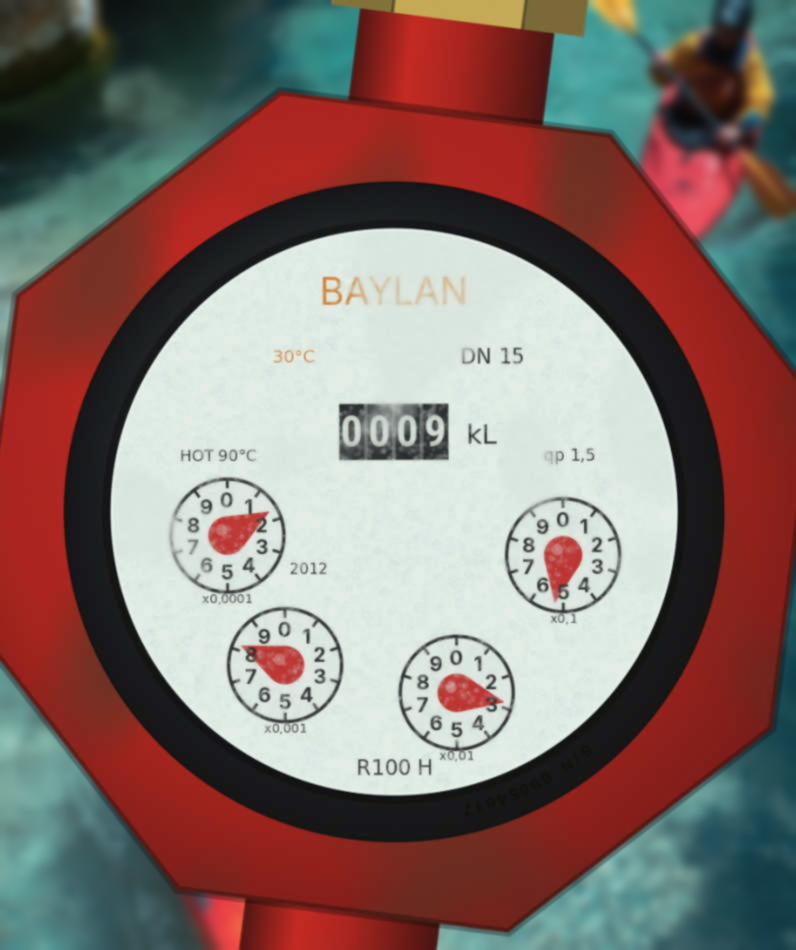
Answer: 9.5281 kL
